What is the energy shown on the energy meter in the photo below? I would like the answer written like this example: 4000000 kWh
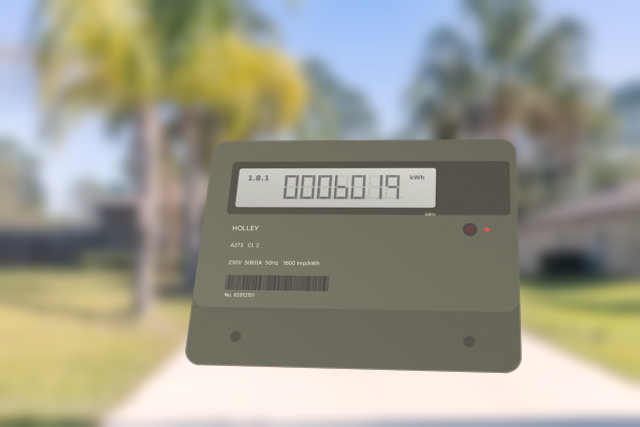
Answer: 6019 kWh
